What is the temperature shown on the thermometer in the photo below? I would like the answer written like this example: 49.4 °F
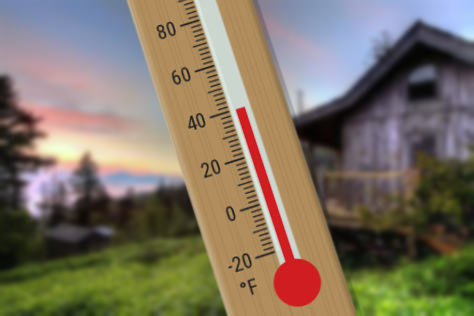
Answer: 40 °F
